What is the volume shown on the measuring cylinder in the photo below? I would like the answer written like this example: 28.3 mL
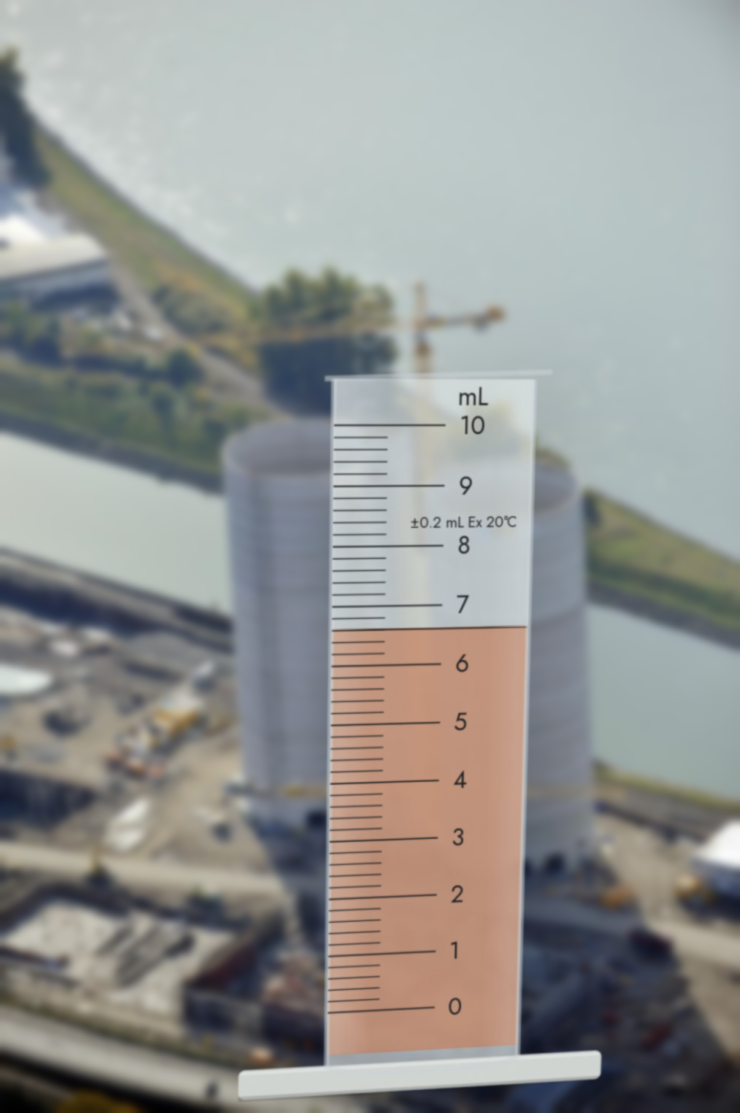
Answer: 6.6 mL
